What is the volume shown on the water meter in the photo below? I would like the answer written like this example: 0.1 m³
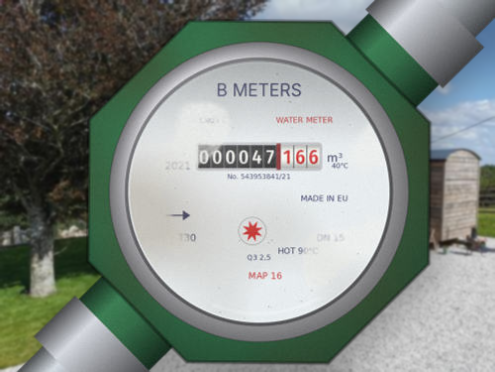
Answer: 47.166 m³
